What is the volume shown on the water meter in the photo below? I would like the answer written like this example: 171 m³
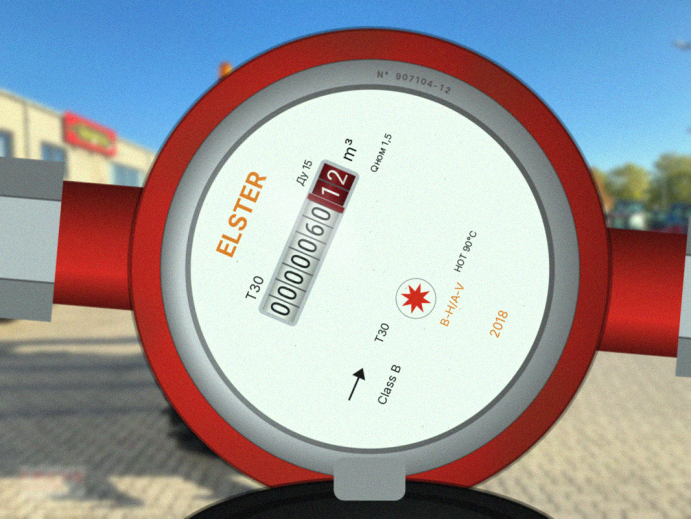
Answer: 60.12 m³
